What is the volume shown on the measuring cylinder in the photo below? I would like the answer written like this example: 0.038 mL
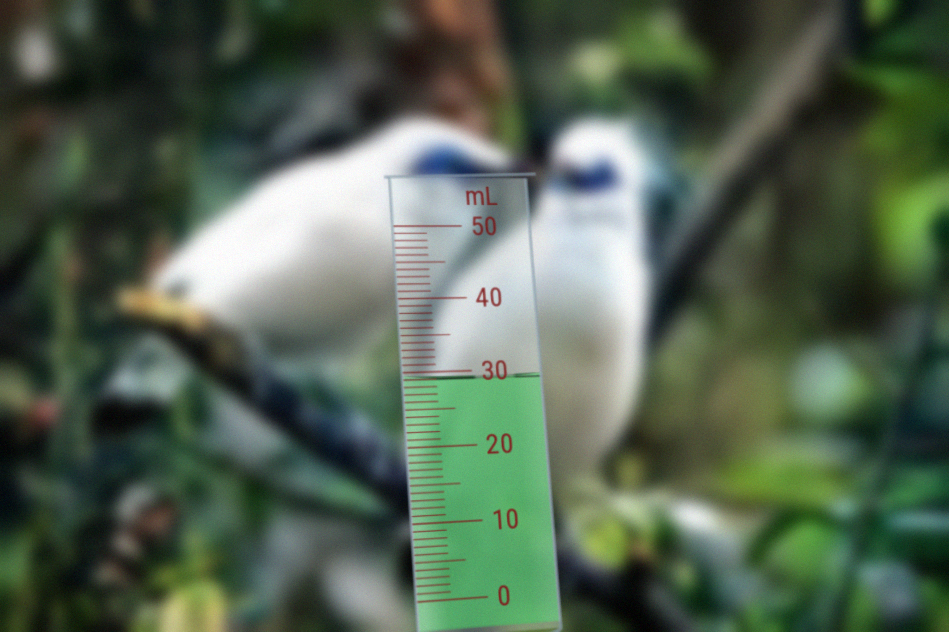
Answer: 29 mL
